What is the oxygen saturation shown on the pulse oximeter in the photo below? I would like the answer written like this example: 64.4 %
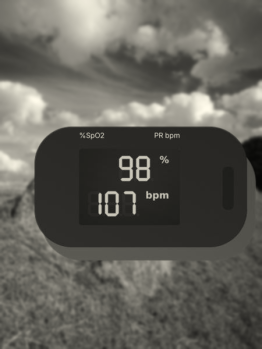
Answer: 98 %
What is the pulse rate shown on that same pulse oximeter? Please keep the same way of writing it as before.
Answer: 107 bpm
